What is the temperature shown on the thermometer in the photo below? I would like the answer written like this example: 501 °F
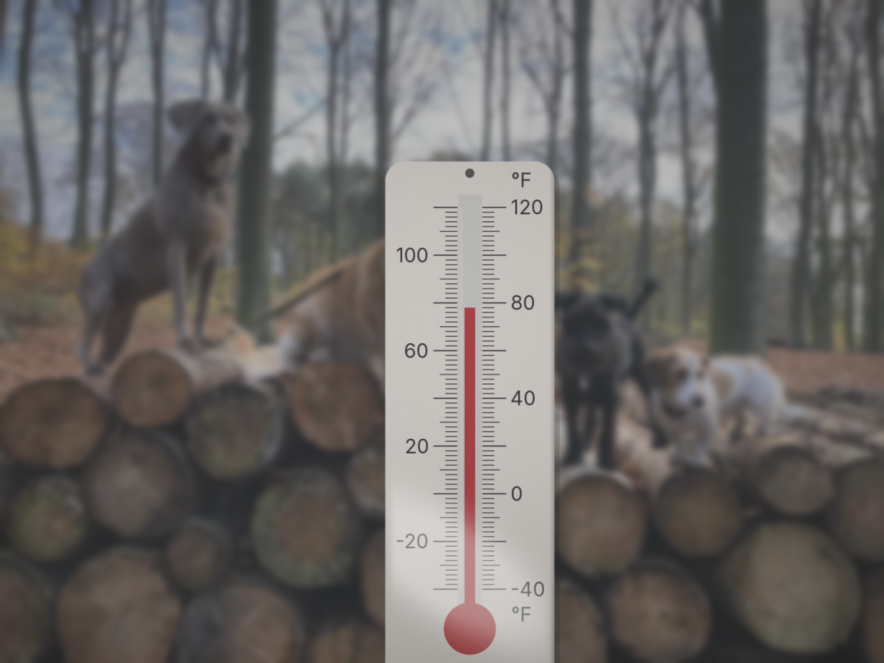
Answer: 78 °F
